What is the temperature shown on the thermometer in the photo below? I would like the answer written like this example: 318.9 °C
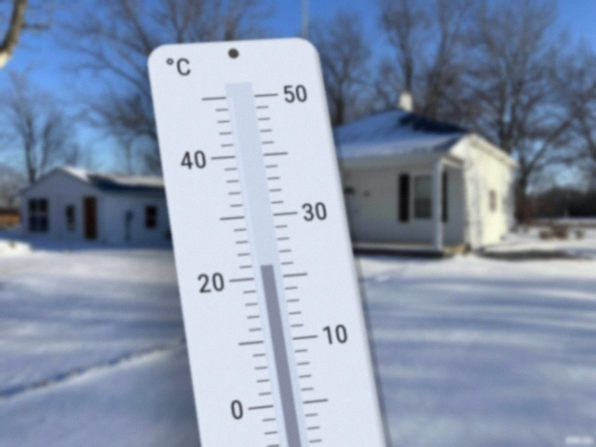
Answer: 22 °C
